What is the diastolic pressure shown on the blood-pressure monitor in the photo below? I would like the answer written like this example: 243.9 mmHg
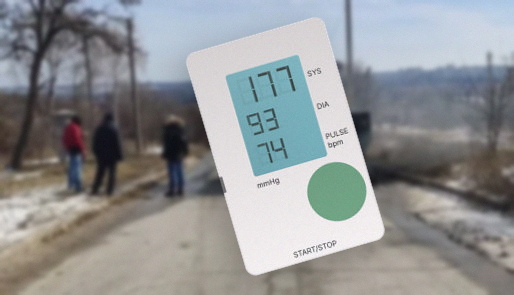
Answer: 93 mmHg
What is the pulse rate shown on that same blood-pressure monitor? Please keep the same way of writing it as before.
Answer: 74 bpm
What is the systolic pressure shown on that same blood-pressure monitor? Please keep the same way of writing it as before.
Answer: 177 mmHg
